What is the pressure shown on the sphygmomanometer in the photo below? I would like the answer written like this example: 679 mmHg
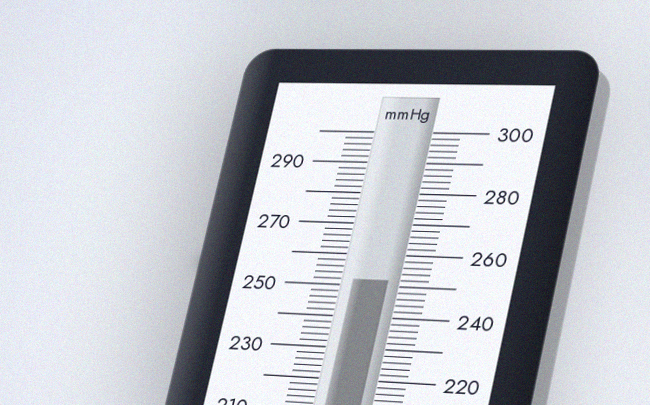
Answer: 252 mmHg
